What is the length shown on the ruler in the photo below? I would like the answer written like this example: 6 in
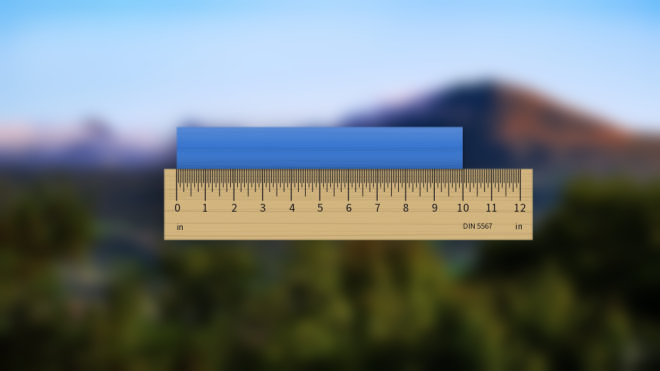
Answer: 10 in
